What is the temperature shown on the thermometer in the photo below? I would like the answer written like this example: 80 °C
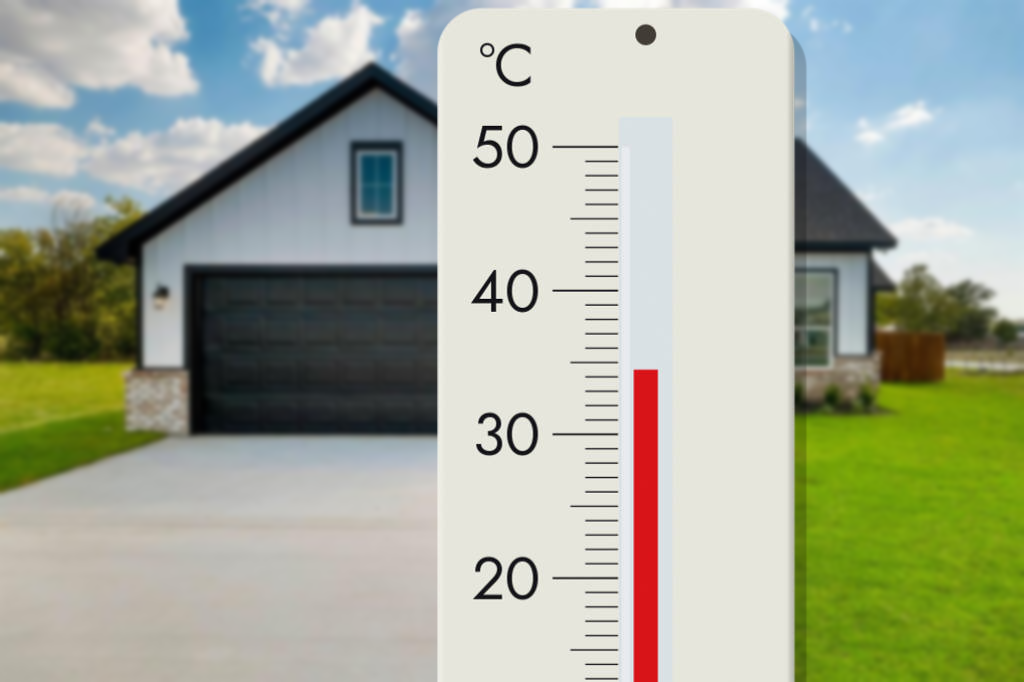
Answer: 34.5 °C
